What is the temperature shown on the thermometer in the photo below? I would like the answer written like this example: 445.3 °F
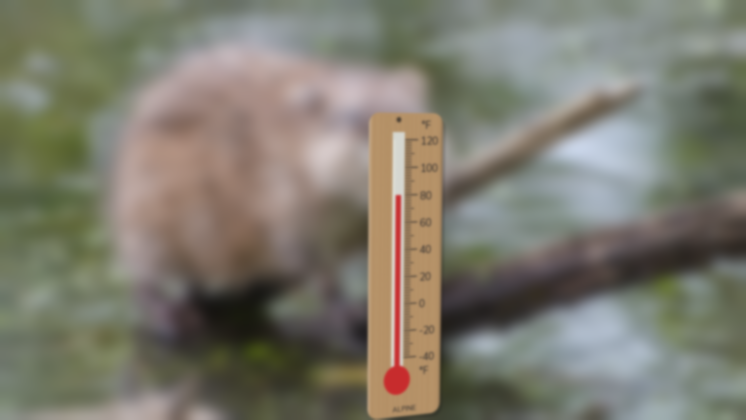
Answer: 80 °F
